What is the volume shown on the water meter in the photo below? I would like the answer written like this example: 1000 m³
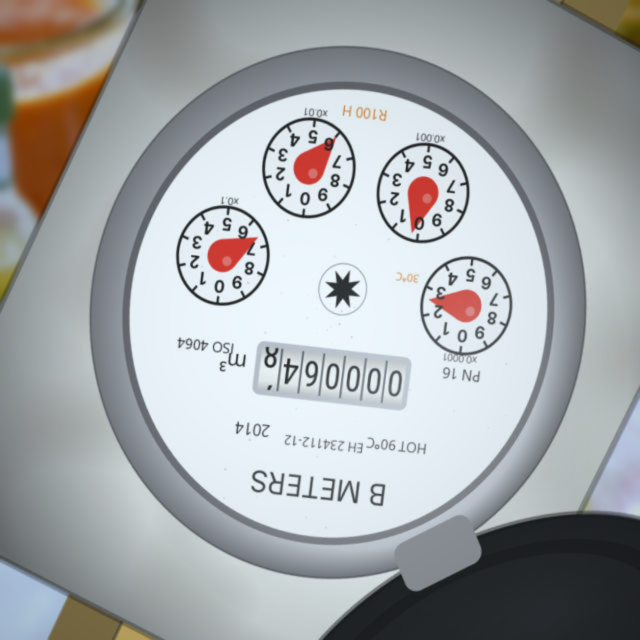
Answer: 647.6602 m³
